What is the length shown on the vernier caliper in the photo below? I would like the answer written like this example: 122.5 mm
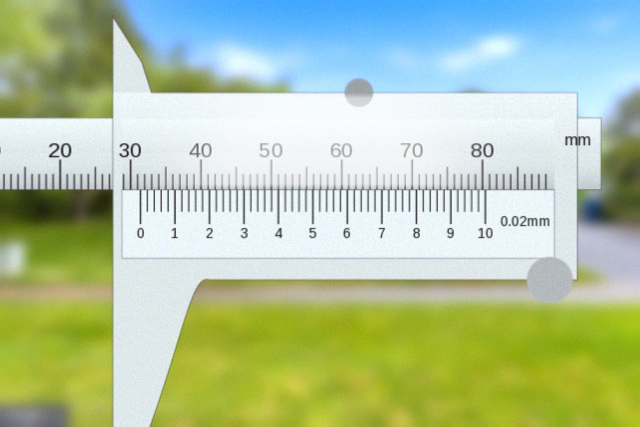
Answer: 31.4 mm
